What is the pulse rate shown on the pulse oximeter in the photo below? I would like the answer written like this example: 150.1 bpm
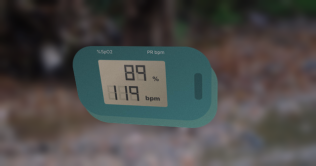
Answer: 119 bpm
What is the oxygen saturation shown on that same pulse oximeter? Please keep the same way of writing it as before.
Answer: 89 %
